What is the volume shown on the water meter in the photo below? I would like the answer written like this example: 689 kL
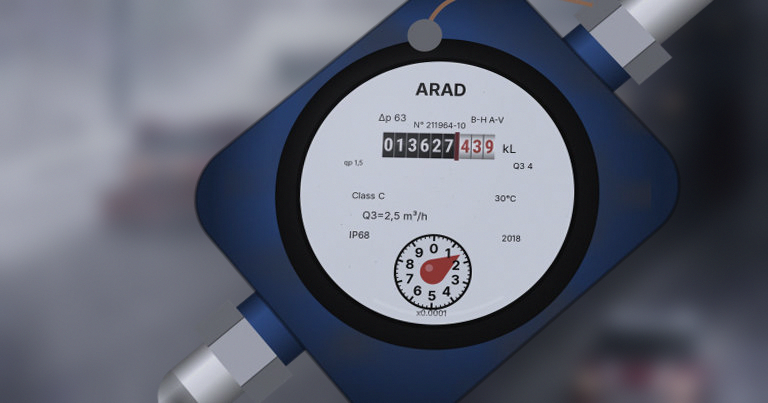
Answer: 13627.4391 kL
